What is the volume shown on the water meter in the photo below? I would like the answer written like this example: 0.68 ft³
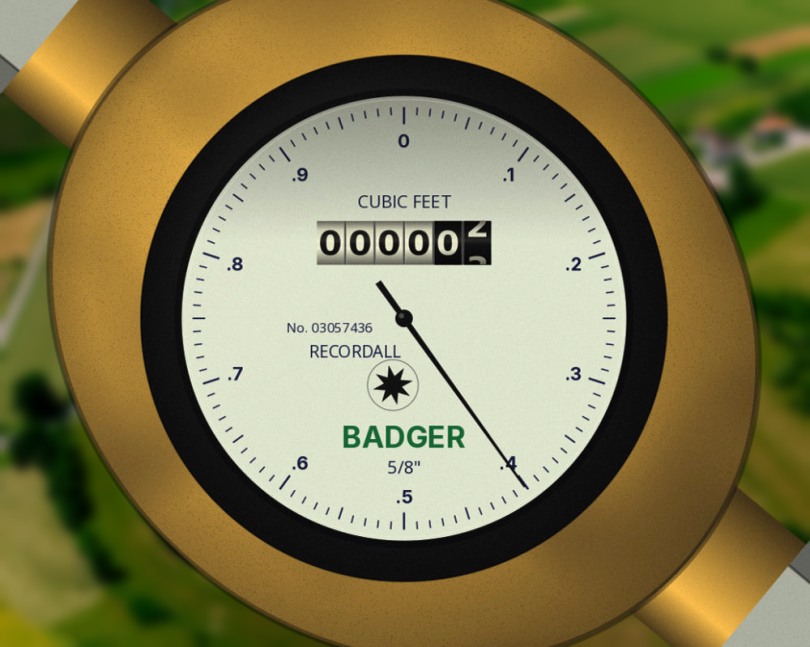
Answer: 2.40 ft³
